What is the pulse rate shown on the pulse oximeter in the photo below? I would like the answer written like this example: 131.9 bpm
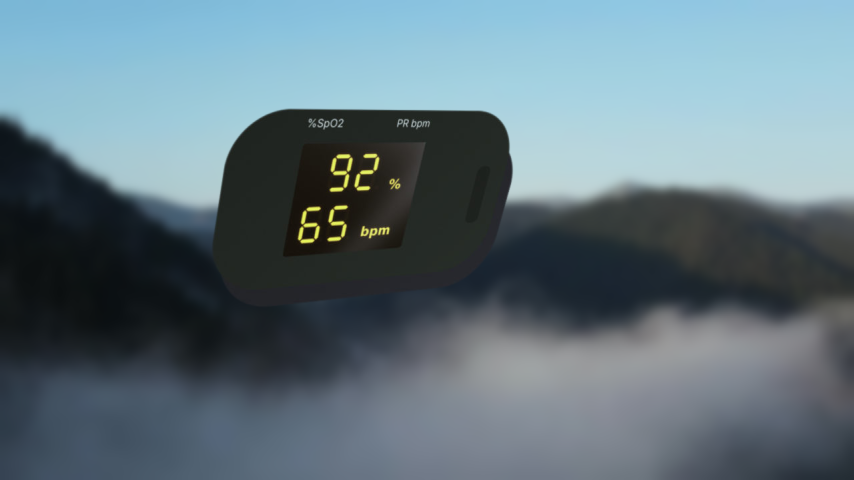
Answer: 65 bpm
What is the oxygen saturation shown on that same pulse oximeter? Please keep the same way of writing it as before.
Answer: 92 %
